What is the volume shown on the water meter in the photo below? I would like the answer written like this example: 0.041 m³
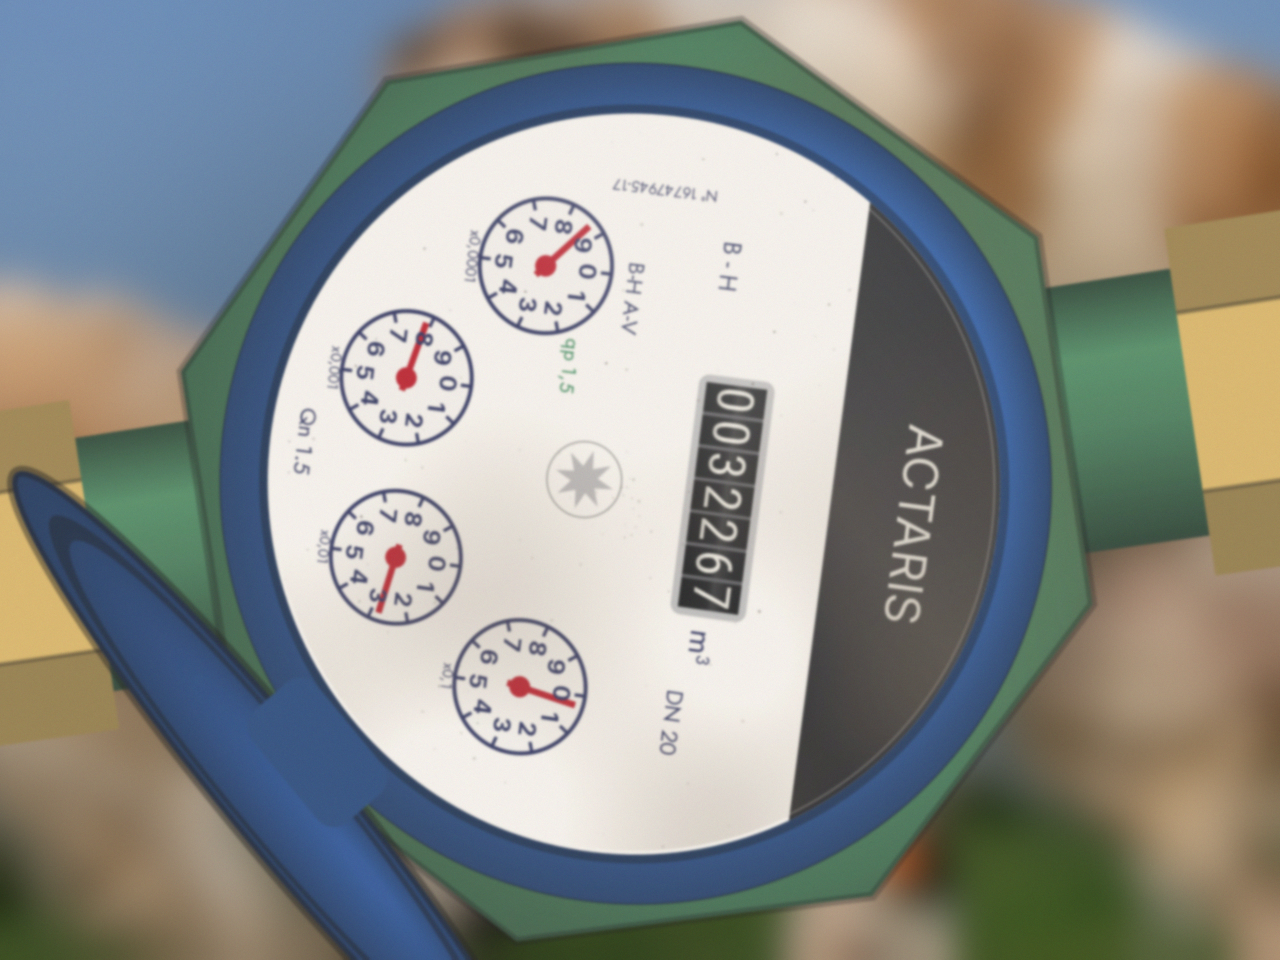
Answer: 32267.0278 m³
